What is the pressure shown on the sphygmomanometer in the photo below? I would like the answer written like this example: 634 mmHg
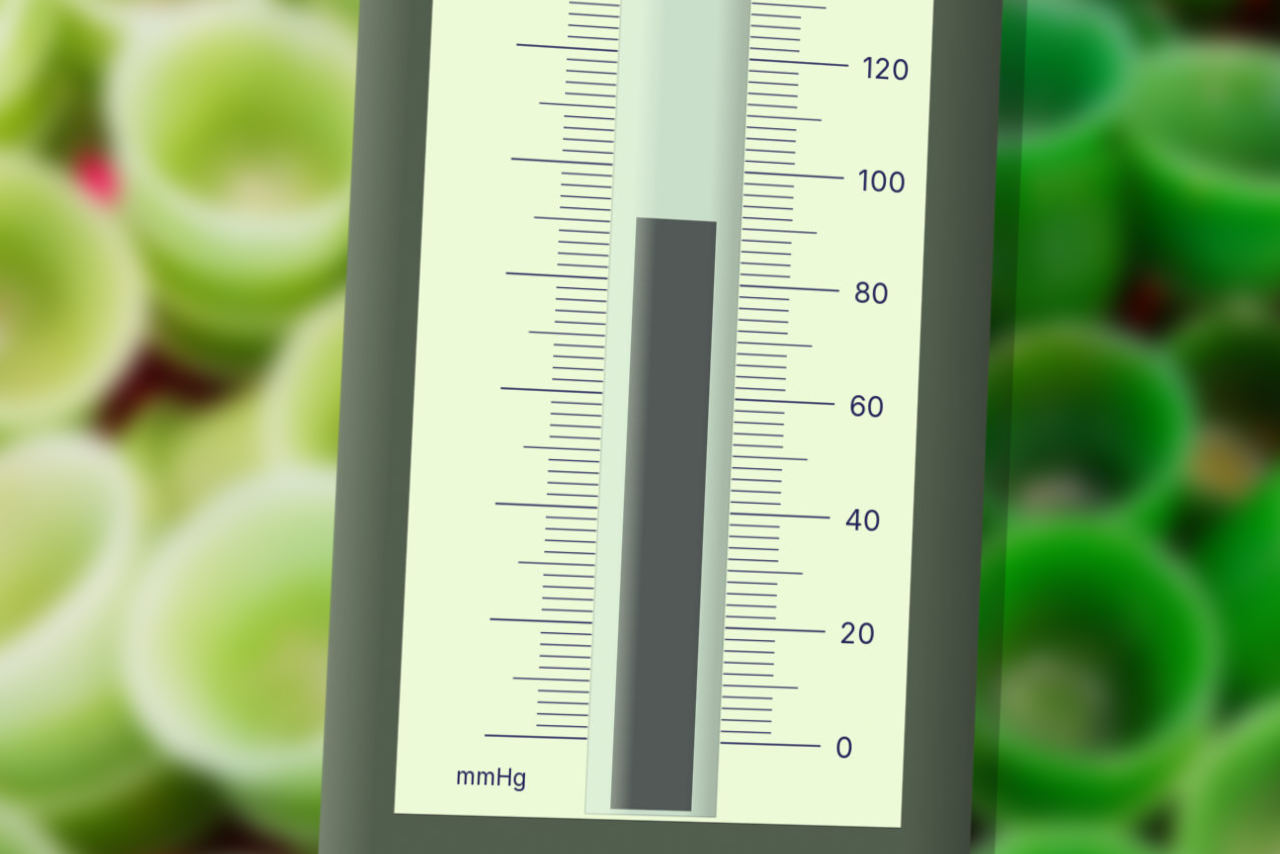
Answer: 91 mmHg
